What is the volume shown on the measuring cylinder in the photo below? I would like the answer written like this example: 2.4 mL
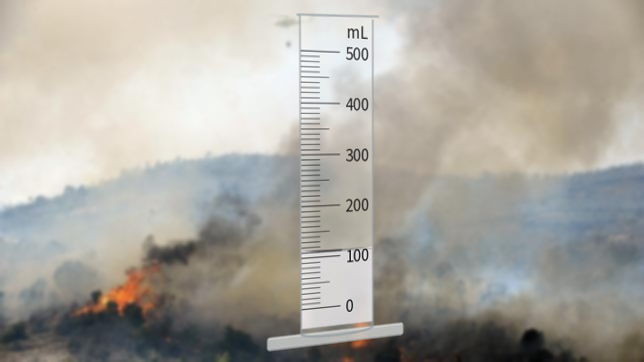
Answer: 110 mL
